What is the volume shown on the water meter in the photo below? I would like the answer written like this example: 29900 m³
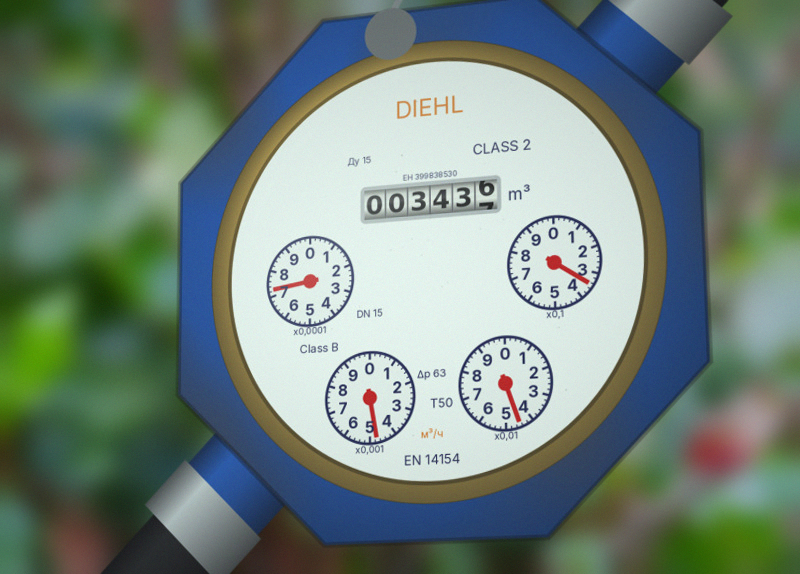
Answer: 3436.3447 m³
